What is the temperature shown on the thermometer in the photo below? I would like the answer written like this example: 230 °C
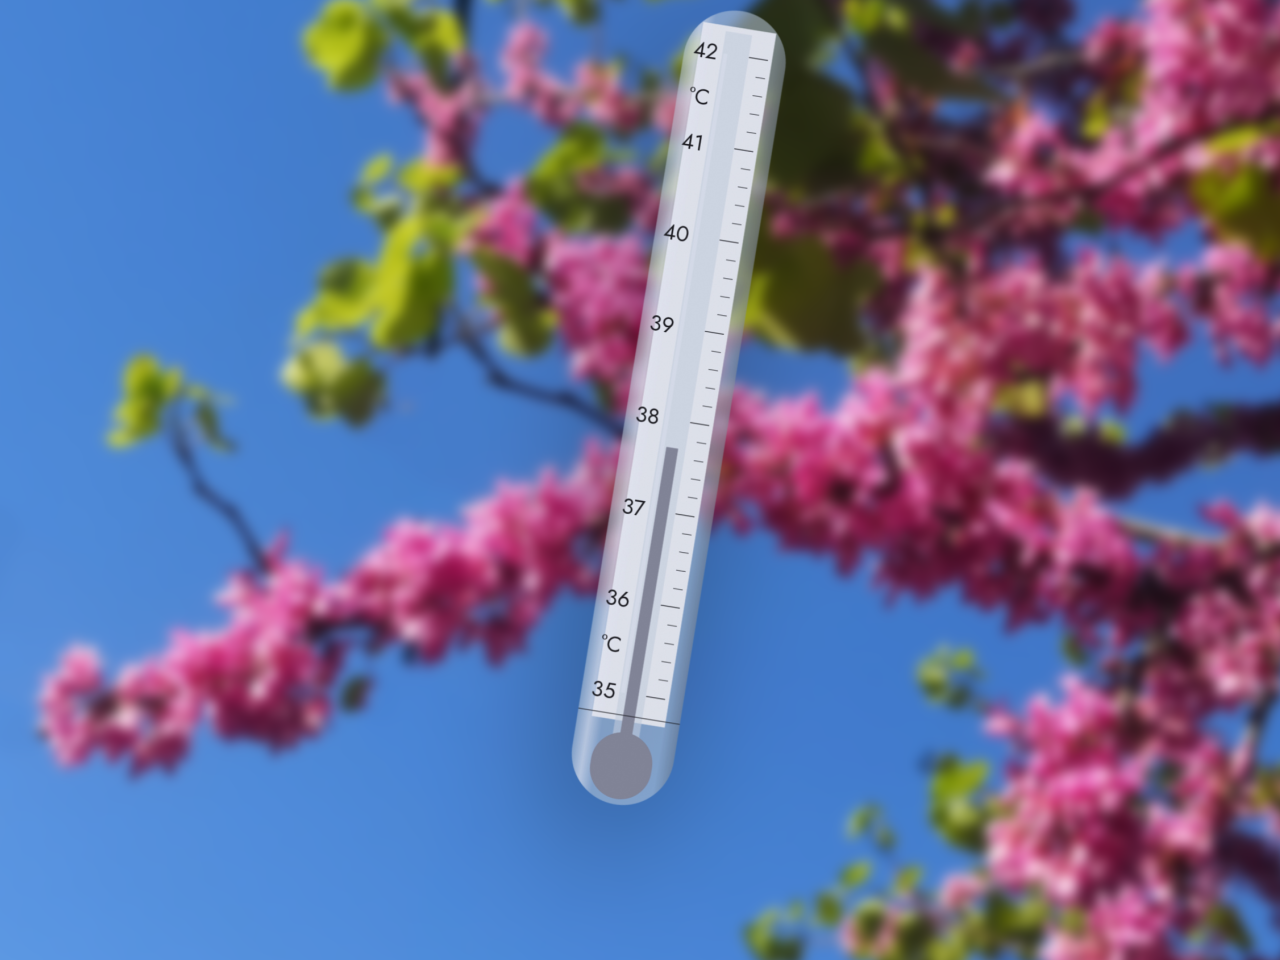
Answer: 37.7 °C
